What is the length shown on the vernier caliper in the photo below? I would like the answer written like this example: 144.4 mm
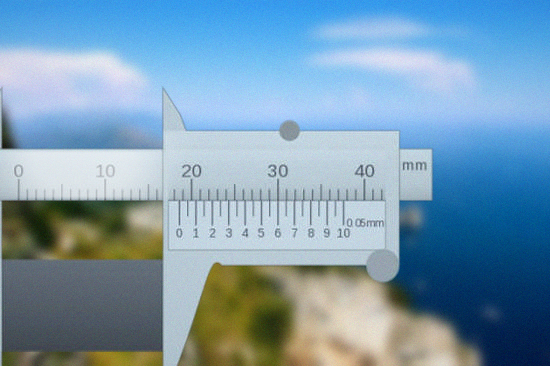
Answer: 18.6 mm
